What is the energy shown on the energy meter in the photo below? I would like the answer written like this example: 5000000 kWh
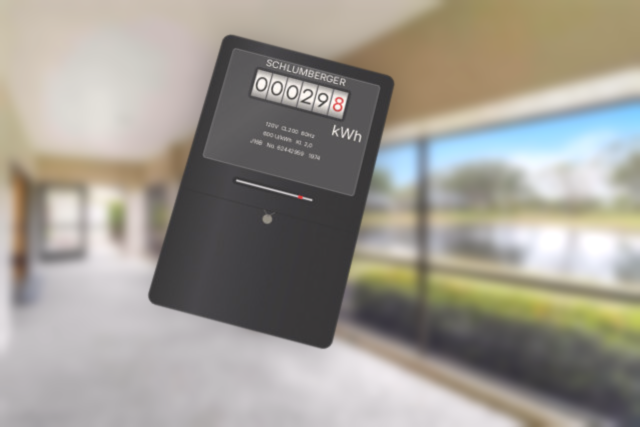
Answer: 29.8 kWh
